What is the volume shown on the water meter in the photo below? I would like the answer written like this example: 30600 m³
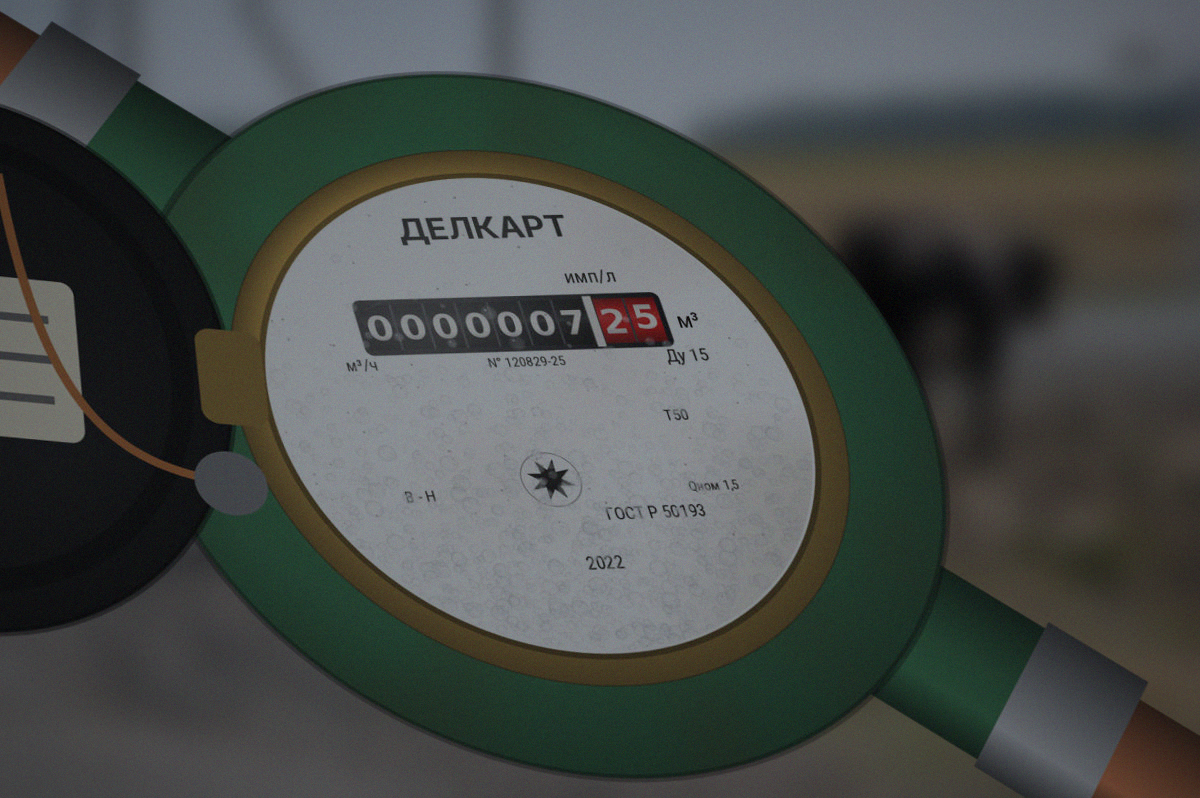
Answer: 7.25 m³
